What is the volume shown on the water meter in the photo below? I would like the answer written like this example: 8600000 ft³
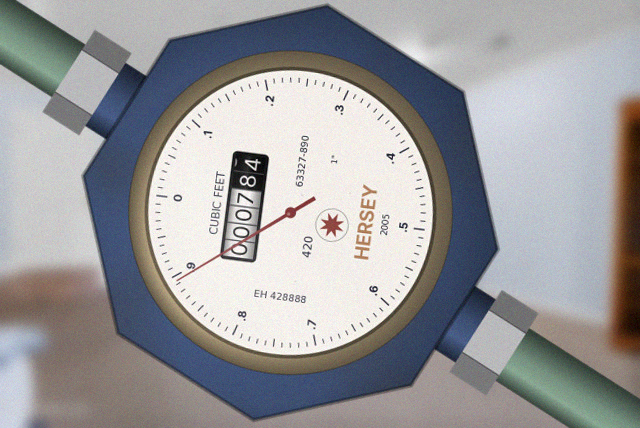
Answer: 783.89 ft³
